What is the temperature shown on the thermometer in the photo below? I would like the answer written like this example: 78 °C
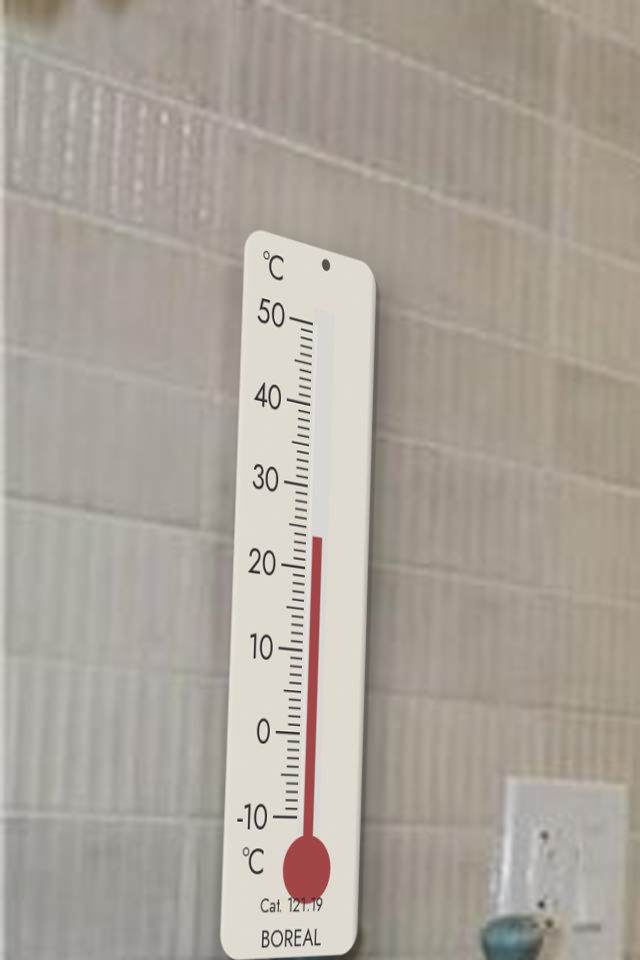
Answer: 24 °C
